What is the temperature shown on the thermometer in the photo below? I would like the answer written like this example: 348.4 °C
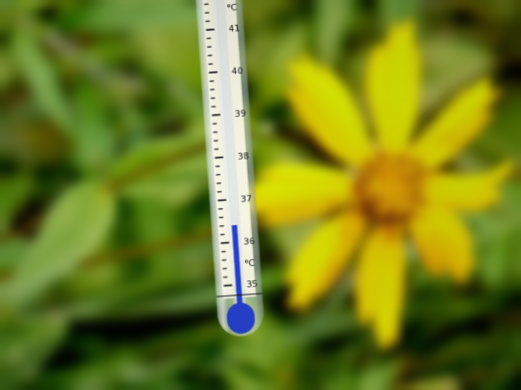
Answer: 36.4 °C
